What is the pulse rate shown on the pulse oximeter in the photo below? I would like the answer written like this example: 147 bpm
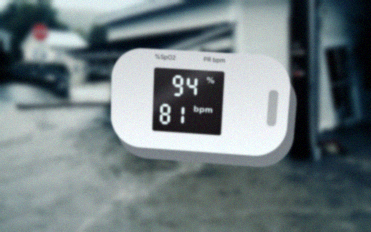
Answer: 81 bpm
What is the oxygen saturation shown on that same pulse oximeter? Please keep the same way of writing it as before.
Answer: 94 %
